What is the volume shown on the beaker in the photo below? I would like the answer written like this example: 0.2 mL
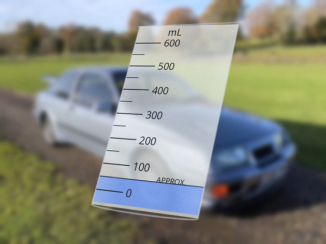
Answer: 50 mL
